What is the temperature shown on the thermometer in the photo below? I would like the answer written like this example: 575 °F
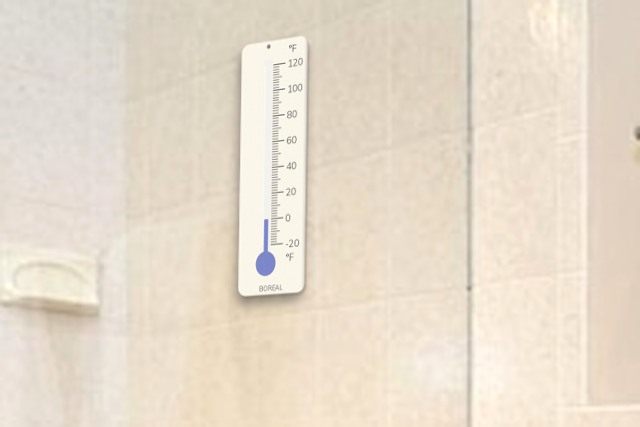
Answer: 0 °F
